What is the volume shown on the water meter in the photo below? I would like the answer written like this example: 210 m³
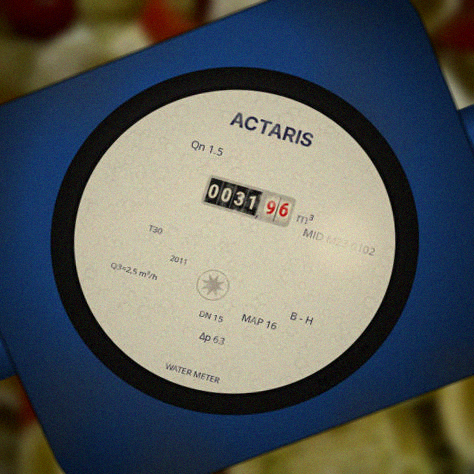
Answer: 31.96 m³
